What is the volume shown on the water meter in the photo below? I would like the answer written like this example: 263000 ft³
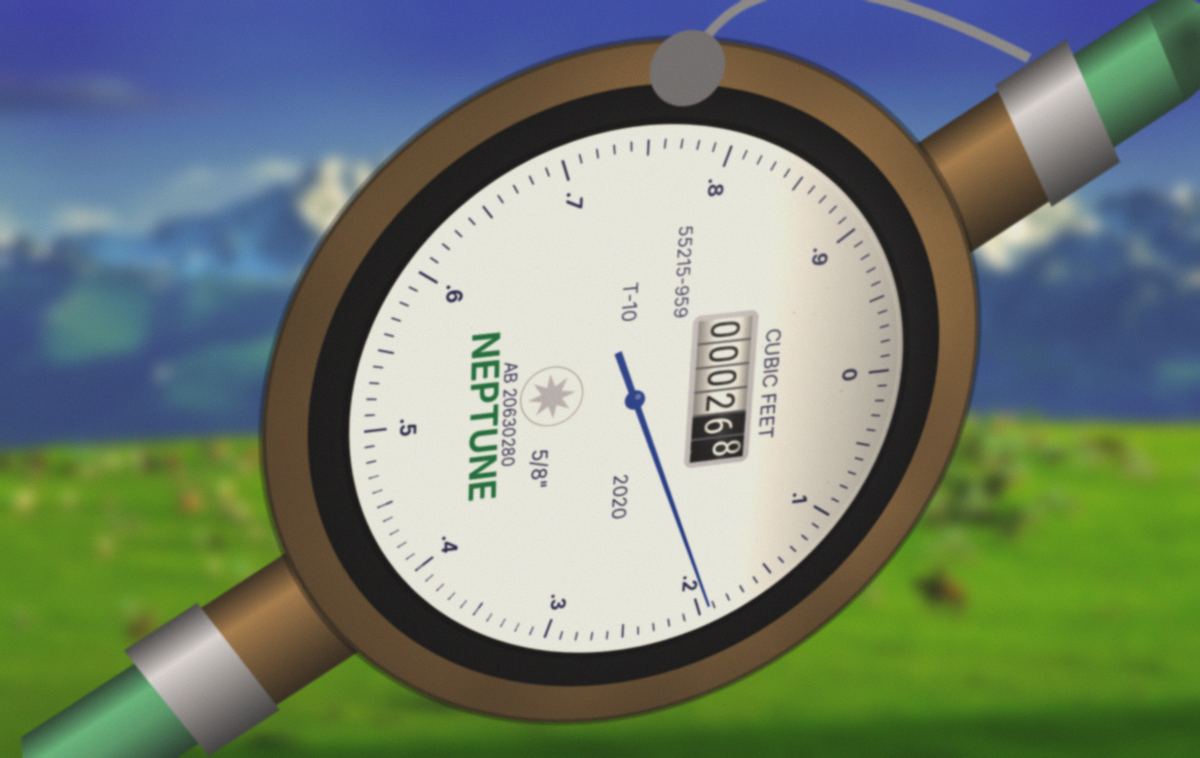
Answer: 268.19 ft³
